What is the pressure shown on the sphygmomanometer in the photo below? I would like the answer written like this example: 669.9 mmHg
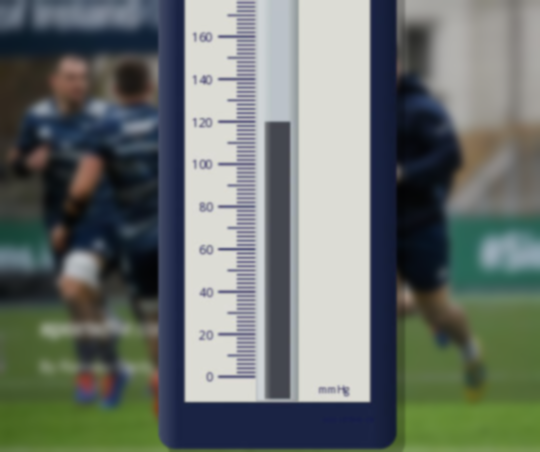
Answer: 120 mmHg
